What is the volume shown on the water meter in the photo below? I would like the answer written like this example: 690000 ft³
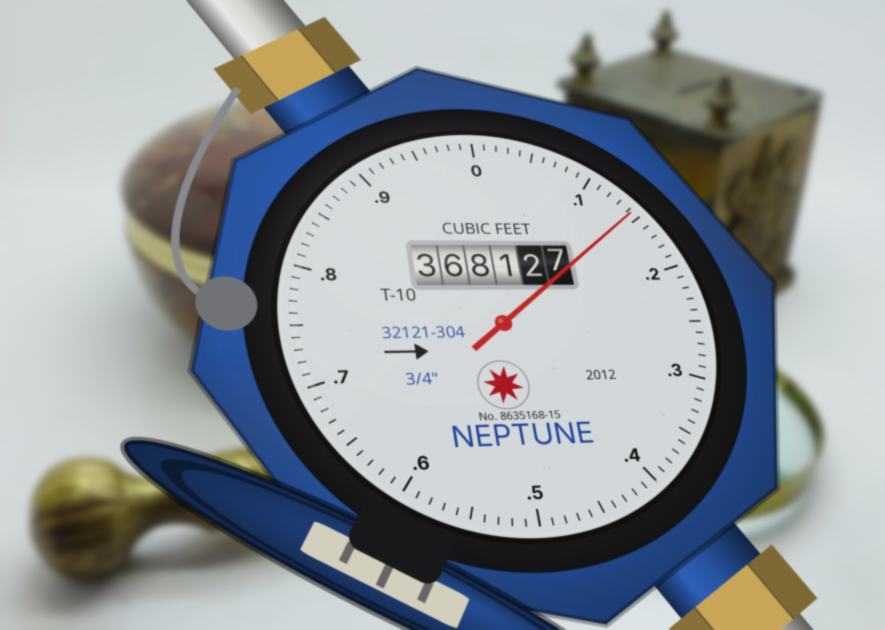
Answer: 368127.14 ft³
